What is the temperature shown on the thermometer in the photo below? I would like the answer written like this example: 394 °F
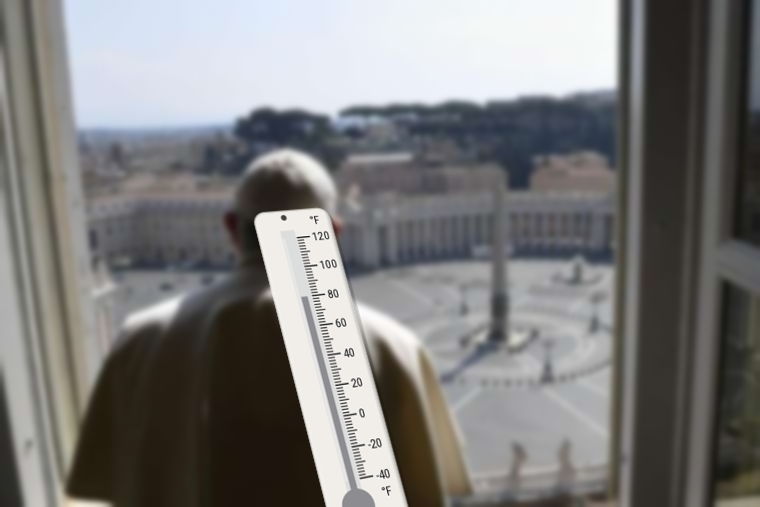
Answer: 80 °F
